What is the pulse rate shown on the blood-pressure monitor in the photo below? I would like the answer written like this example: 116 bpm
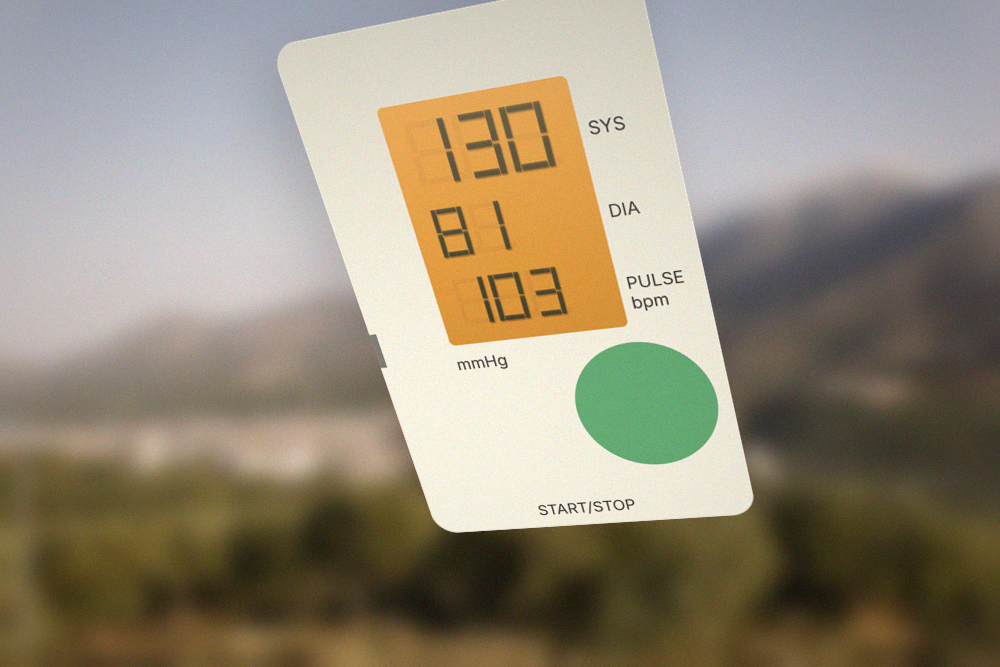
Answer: 103 bpm
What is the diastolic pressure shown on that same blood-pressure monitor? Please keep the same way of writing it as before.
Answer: 81 mmHg
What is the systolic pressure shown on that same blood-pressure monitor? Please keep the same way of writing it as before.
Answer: 130 mmHg
